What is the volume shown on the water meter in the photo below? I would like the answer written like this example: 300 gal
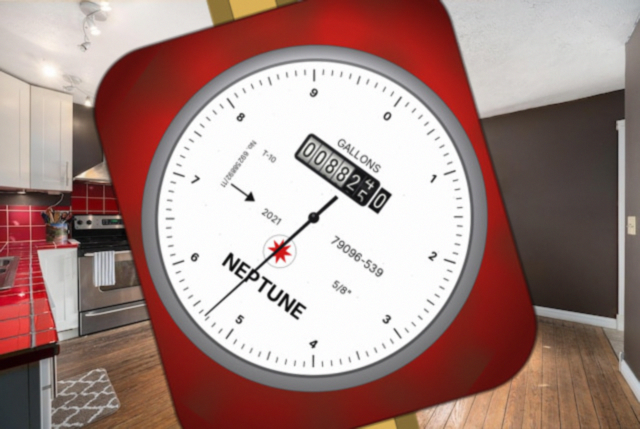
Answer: 88245.3 gal
